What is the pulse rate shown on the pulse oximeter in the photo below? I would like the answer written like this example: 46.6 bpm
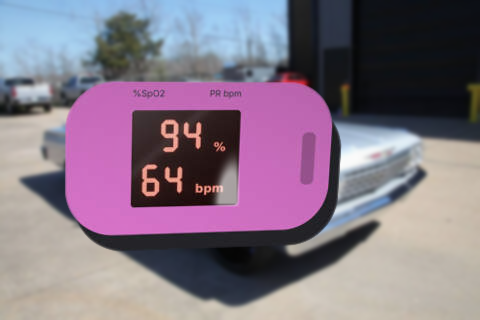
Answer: 64 bpm
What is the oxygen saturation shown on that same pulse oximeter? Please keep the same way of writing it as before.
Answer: 94 %
